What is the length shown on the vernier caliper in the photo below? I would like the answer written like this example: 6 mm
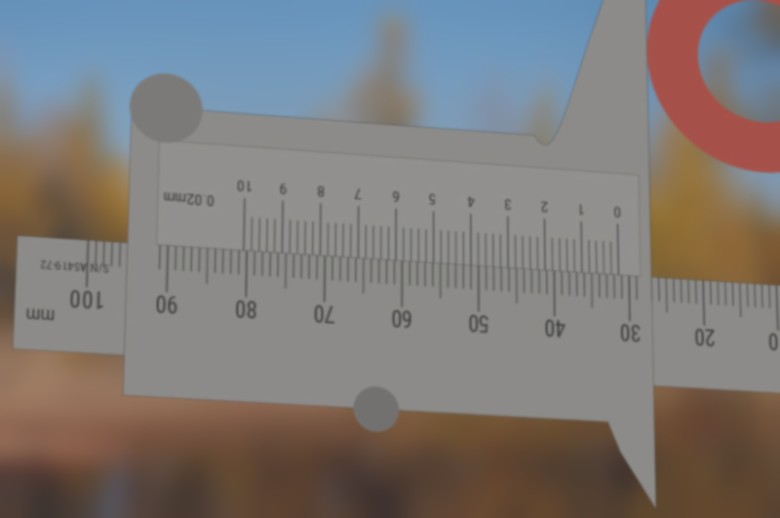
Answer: 31.4 mm
